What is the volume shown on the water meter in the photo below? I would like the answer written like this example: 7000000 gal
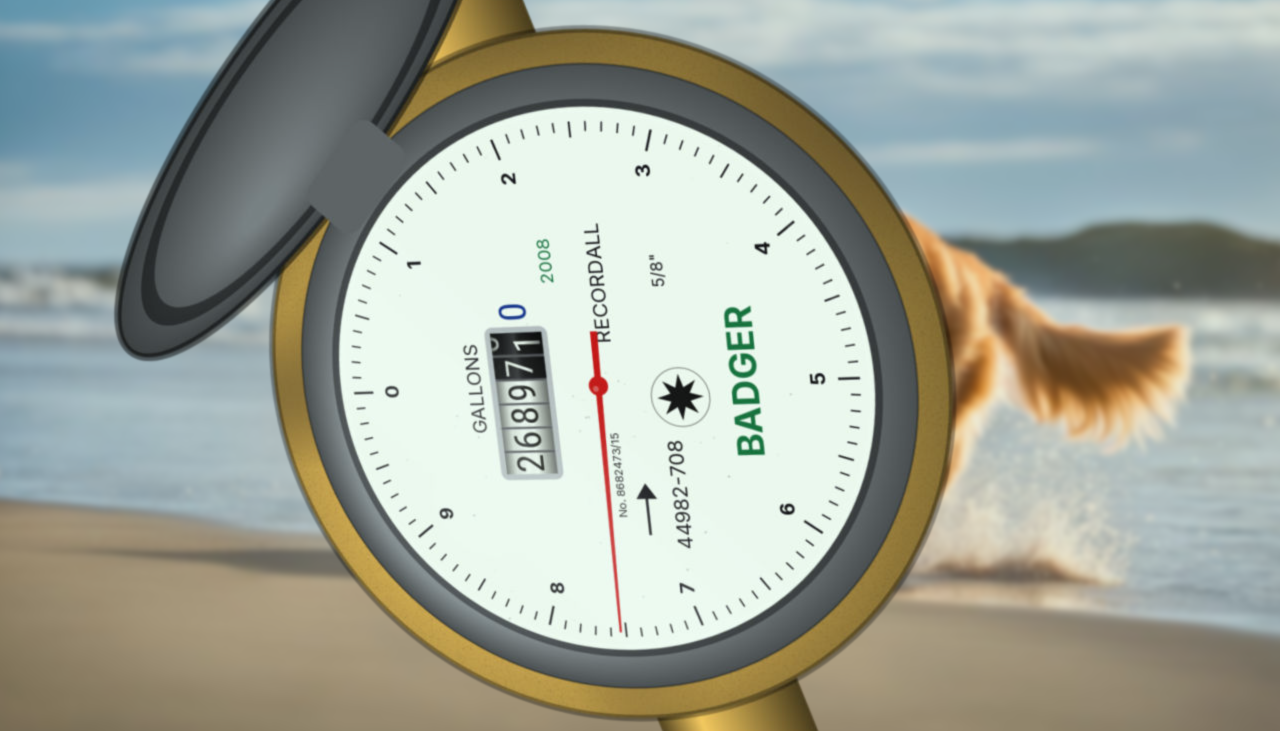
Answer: 2689707.5 gal
